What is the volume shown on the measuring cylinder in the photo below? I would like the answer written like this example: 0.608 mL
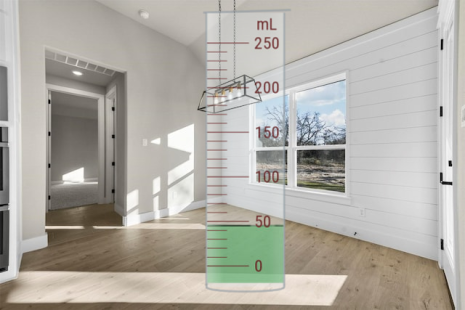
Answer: 45 mL
